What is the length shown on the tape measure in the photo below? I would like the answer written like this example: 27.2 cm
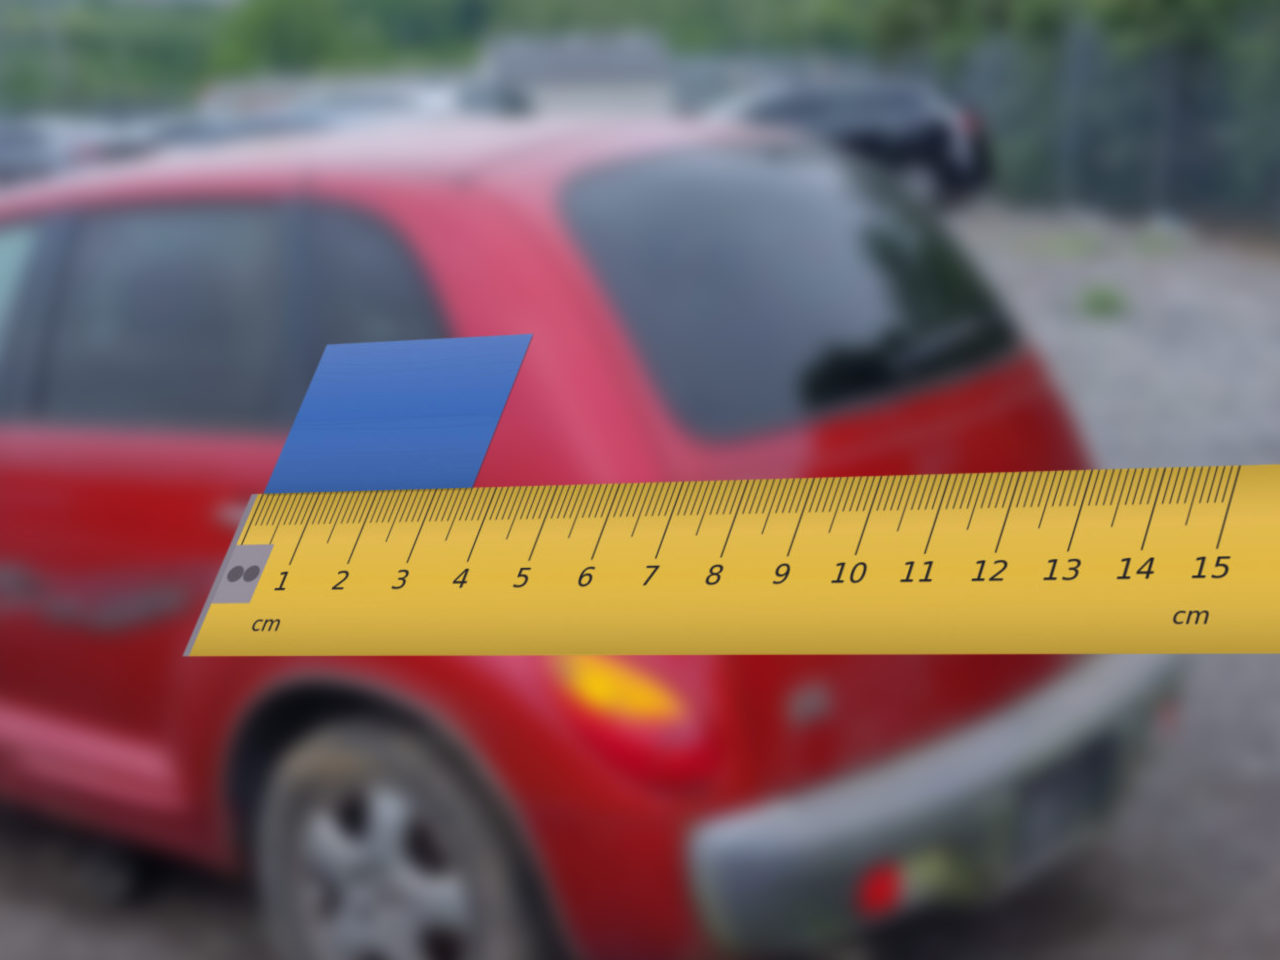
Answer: 3.6 cm
